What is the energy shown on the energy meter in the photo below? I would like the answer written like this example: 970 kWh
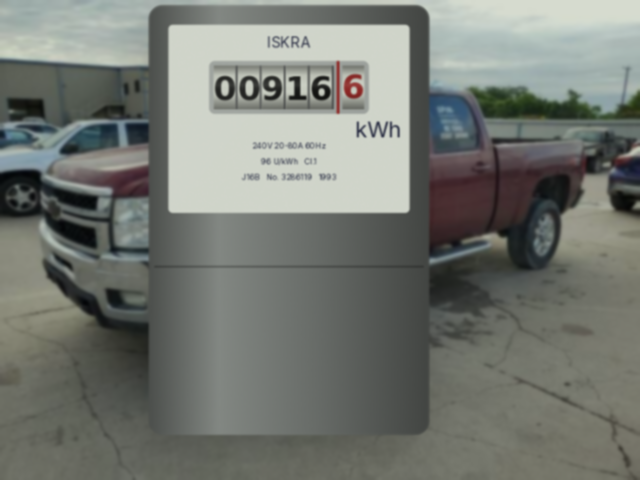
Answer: 916.6 kWh
